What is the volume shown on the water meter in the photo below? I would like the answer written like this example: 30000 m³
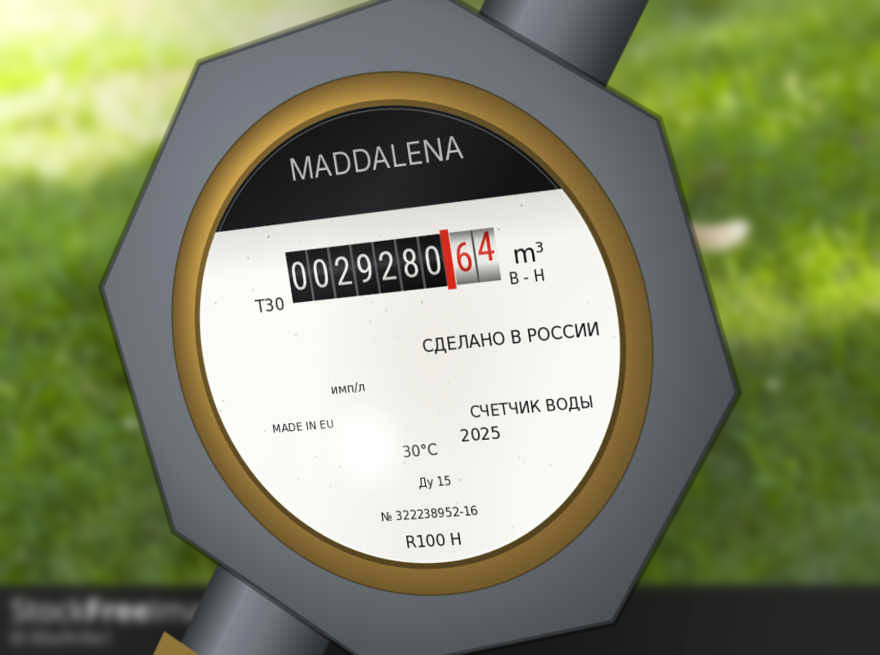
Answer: 29280.64 m³
